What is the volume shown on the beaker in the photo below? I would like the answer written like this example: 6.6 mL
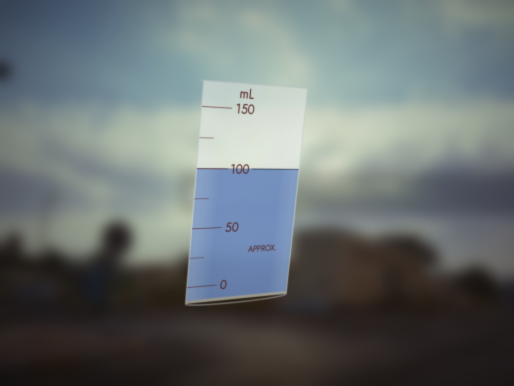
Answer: 100 mL
